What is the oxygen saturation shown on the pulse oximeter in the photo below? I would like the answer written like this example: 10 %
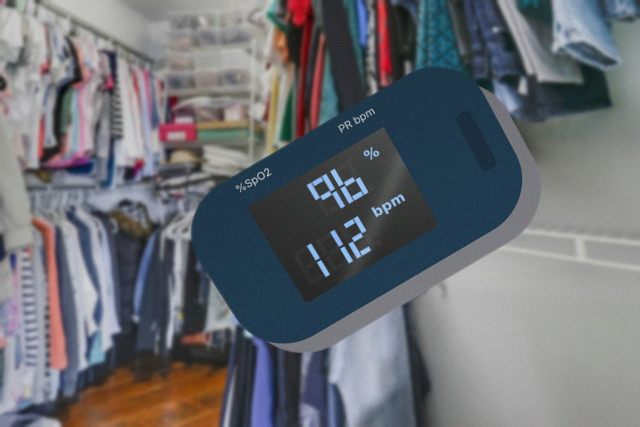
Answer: 96 %
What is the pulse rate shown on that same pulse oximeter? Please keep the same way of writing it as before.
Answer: 112 bpm
